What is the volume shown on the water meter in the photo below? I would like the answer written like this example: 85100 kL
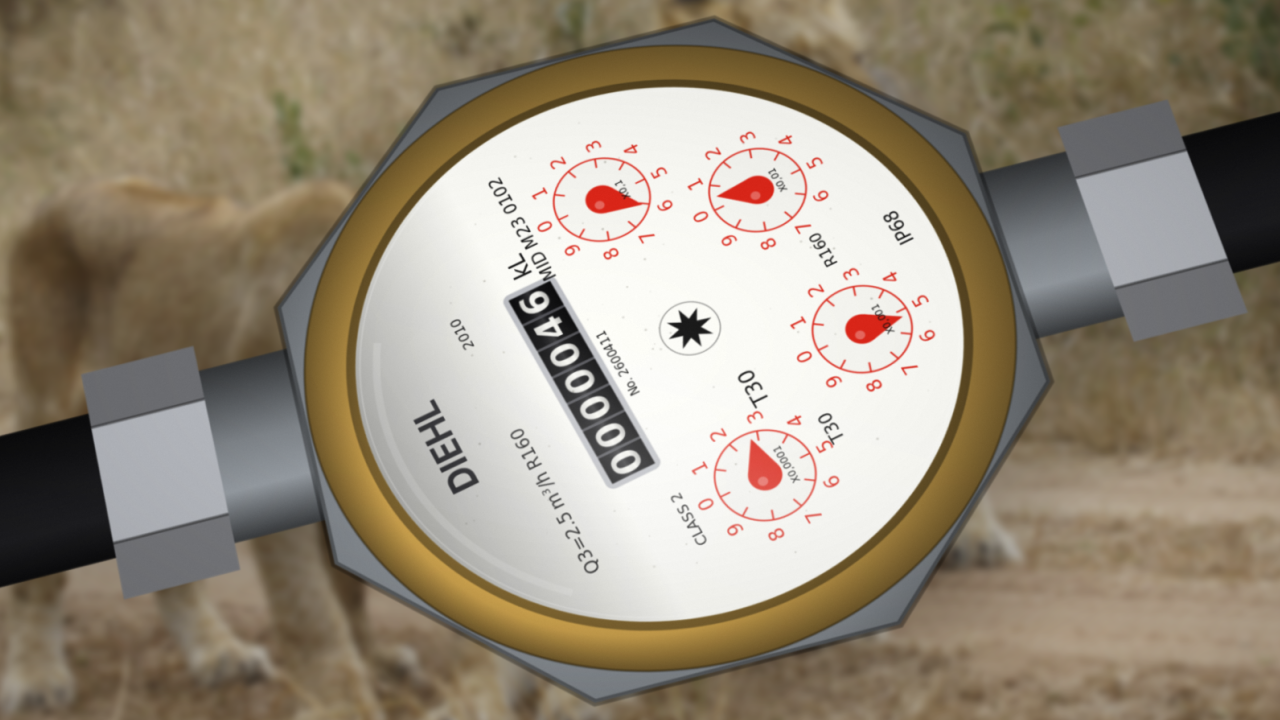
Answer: 46.6052 kL
